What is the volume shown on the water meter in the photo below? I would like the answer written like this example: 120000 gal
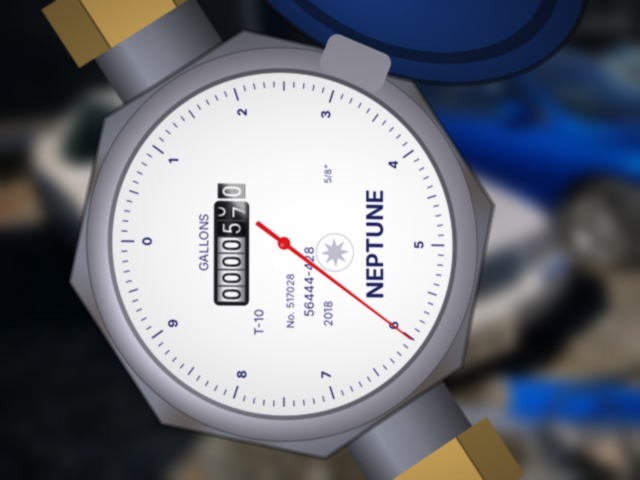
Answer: 566.0 gal
